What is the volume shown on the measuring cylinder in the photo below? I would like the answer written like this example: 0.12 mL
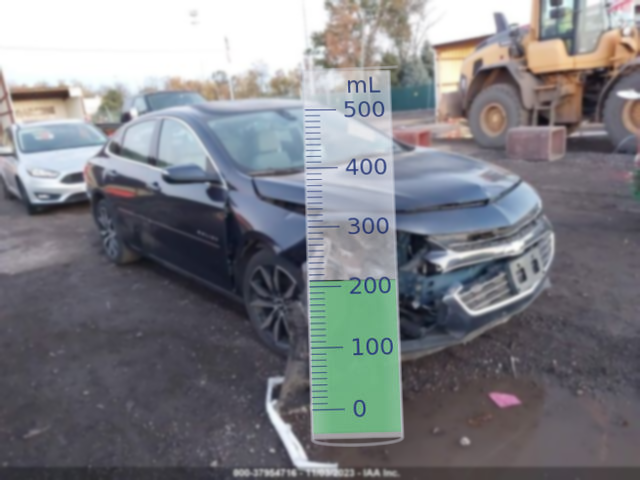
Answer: 210 mL
